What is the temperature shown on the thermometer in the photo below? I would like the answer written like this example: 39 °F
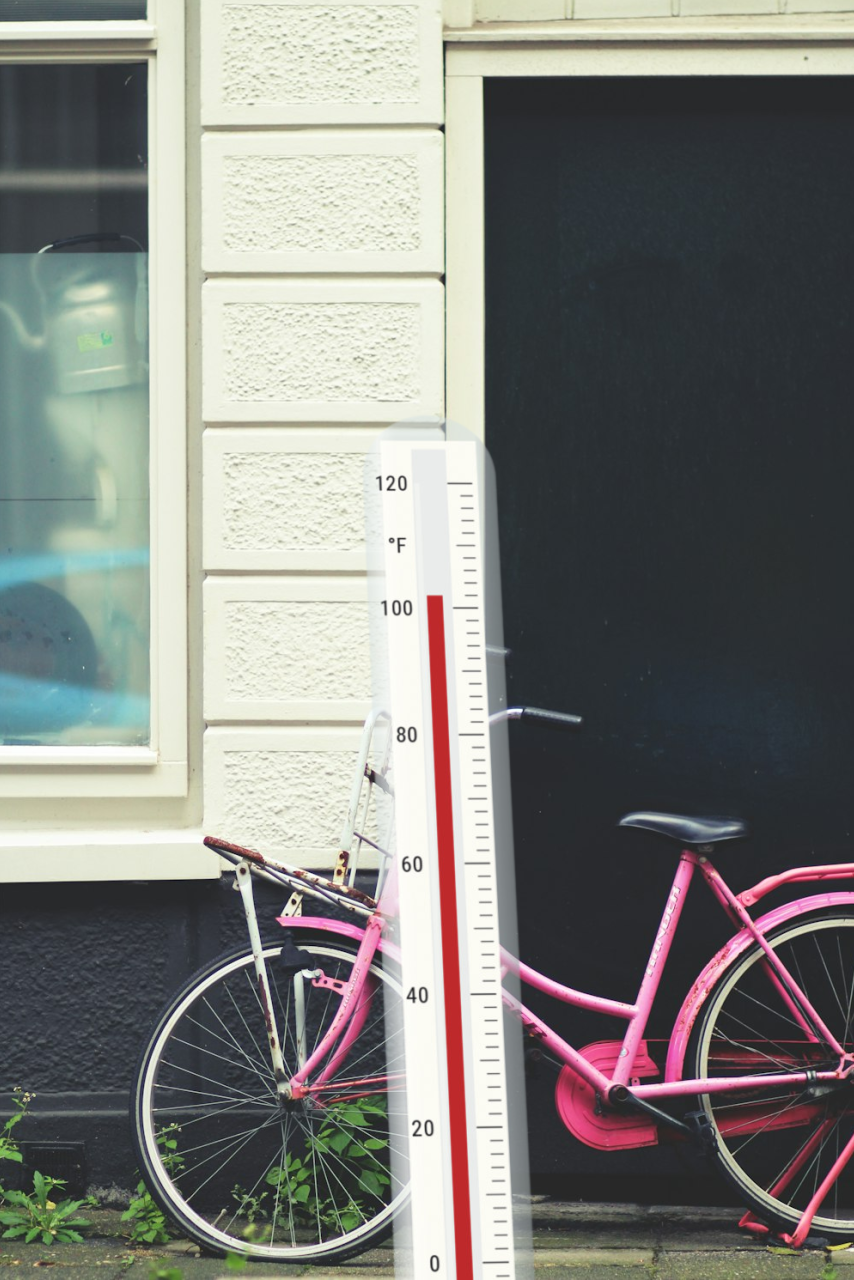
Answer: 102 °F
